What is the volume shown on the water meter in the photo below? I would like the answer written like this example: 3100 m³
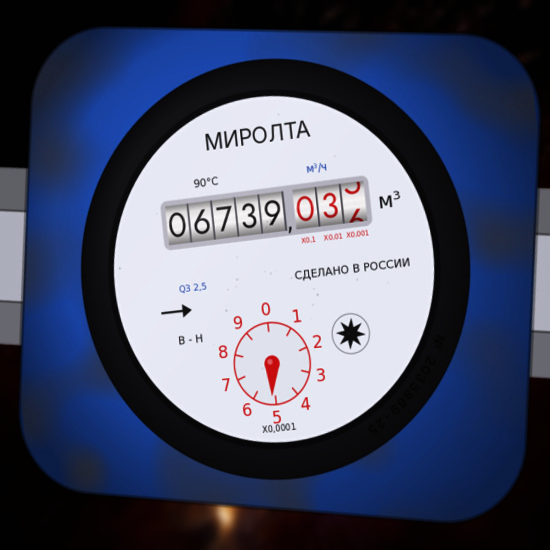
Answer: 6739.0355 m³
